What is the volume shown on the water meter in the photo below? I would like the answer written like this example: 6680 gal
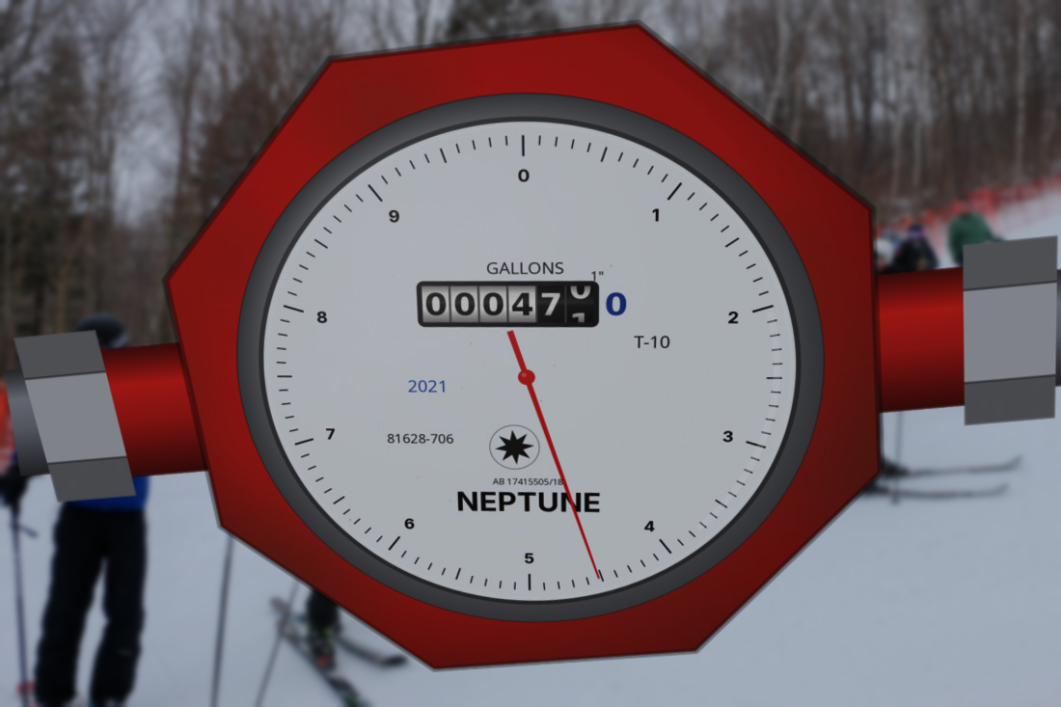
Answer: 4704.5 gal
